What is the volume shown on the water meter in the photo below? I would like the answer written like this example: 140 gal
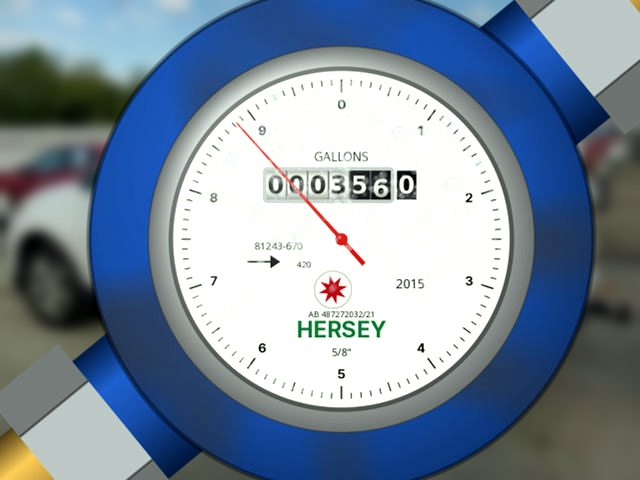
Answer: 3558.8 gal
